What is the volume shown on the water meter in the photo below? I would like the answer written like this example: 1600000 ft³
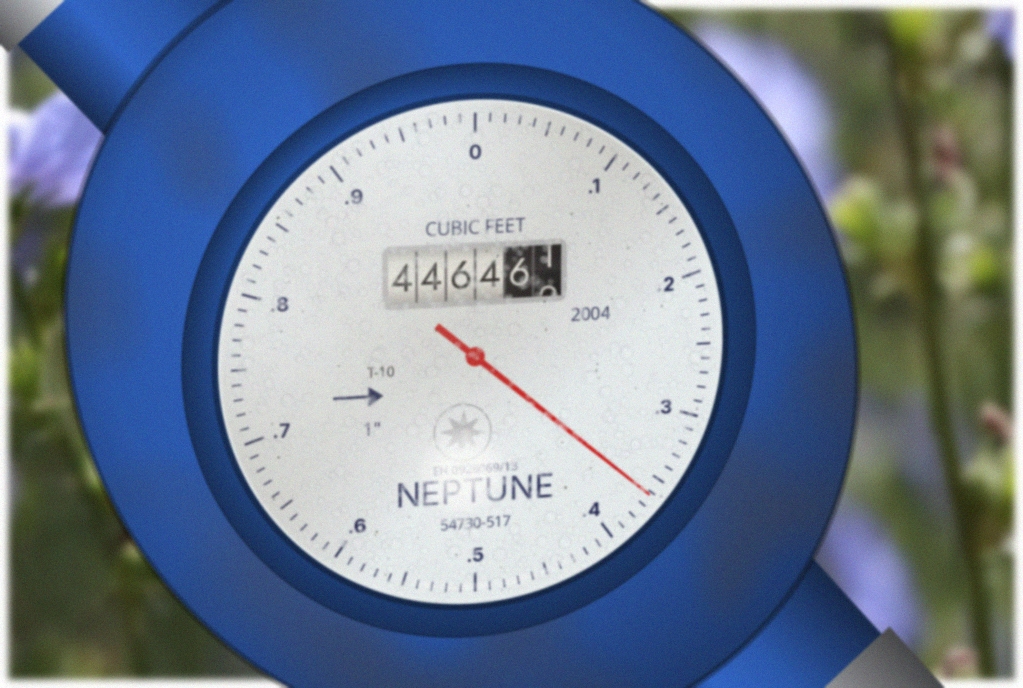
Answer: 446461.36 ft³
